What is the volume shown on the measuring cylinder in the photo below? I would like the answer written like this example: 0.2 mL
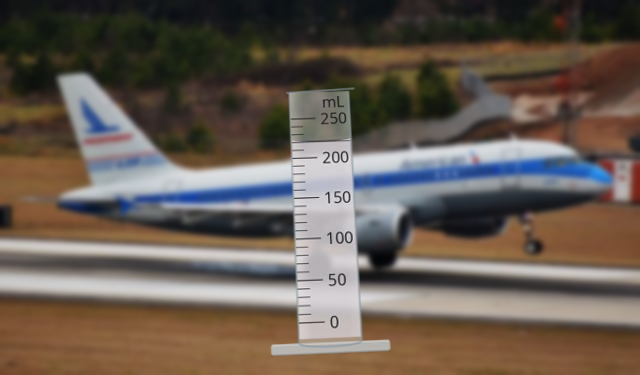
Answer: 220 mL
